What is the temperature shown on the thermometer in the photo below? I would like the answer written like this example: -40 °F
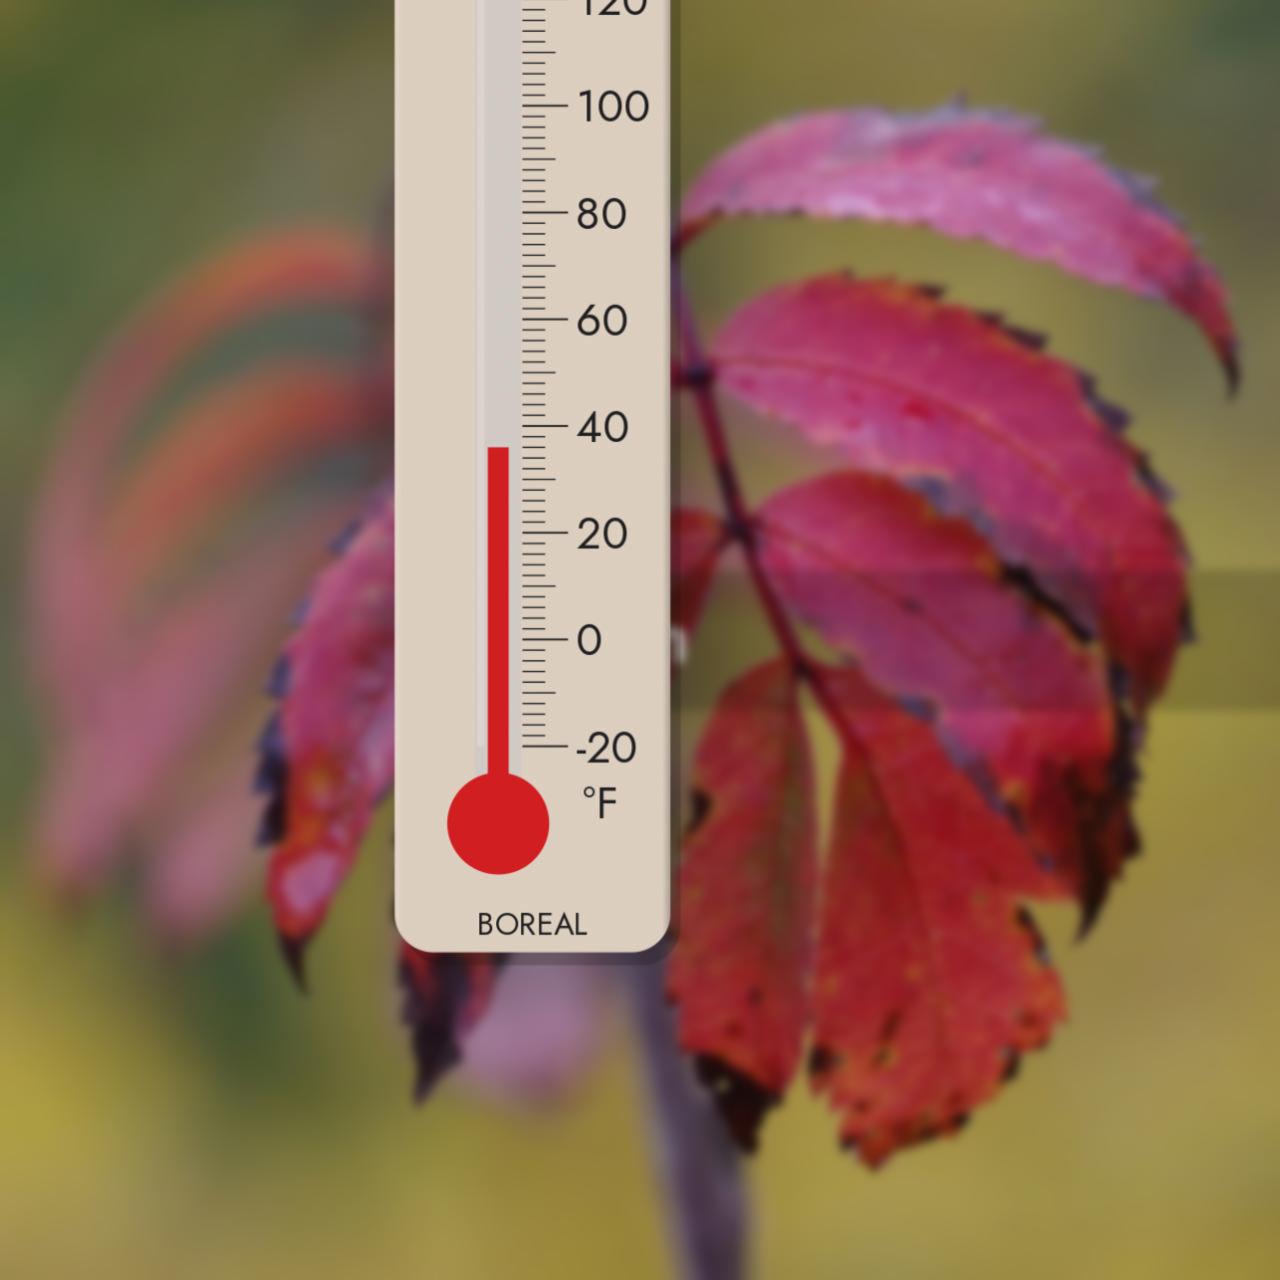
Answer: 36 °F
